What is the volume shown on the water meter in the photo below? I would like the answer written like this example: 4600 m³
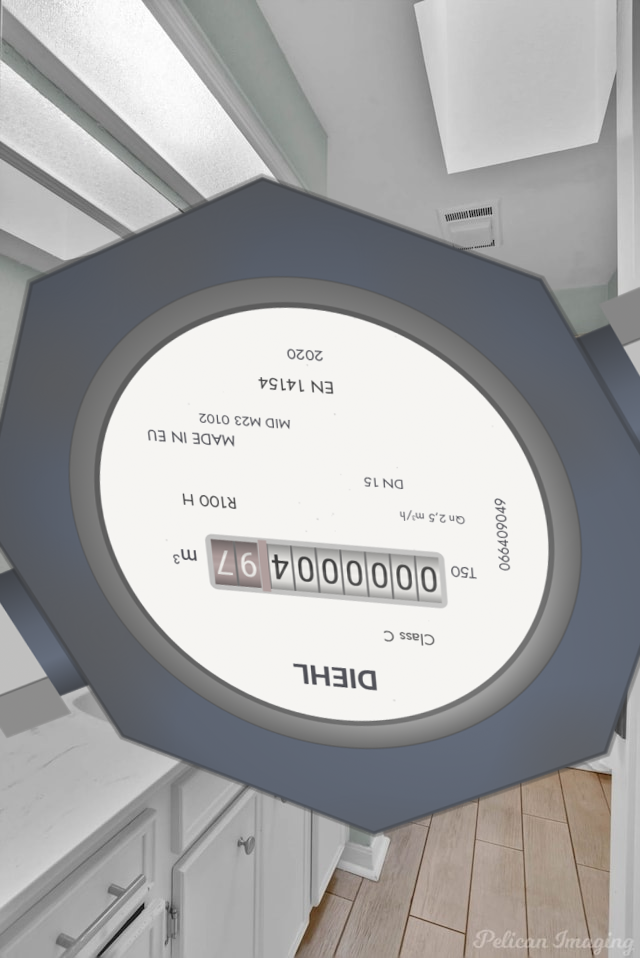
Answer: 4.97 m³
